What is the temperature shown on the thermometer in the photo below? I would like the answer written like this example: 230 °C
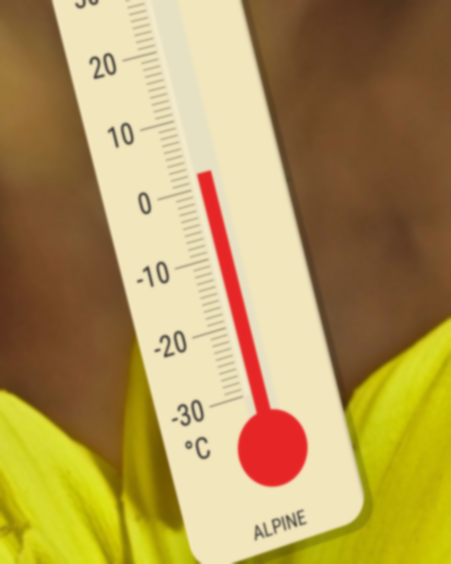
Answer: 2 °C
